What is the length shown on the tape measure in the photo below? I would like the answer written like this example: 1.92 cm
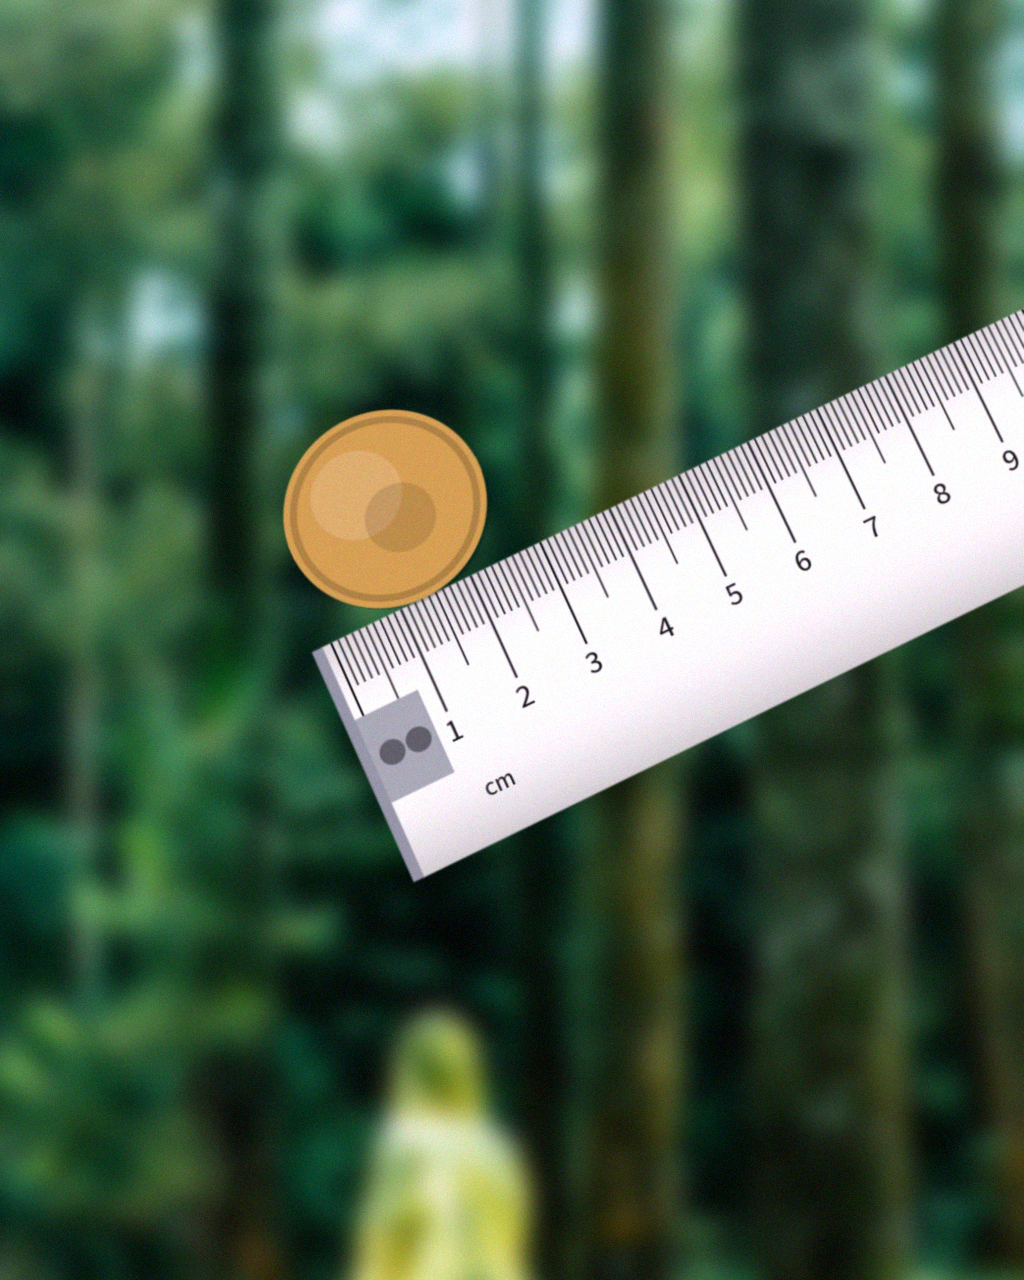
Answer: 2.7 cm
